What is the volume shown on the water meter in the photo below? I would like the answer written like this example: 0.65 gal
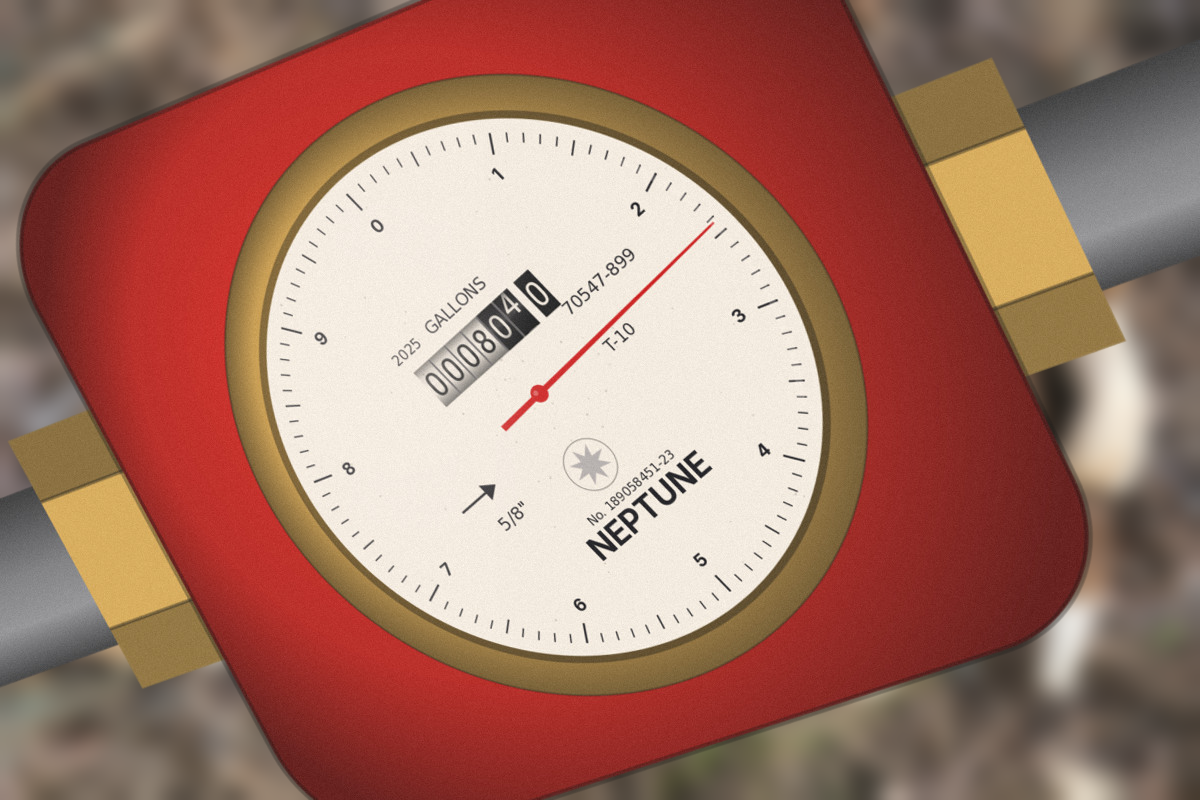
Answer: 8042.4 gal
